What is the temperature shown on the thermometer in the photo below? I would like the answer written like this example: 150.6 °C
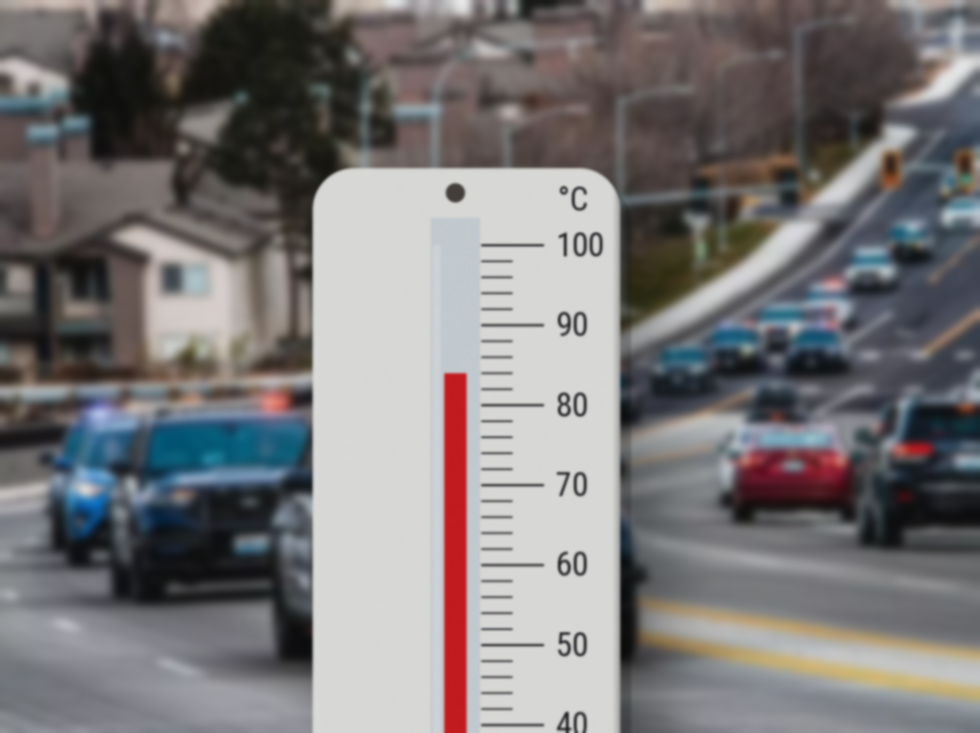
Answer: 84 °C
